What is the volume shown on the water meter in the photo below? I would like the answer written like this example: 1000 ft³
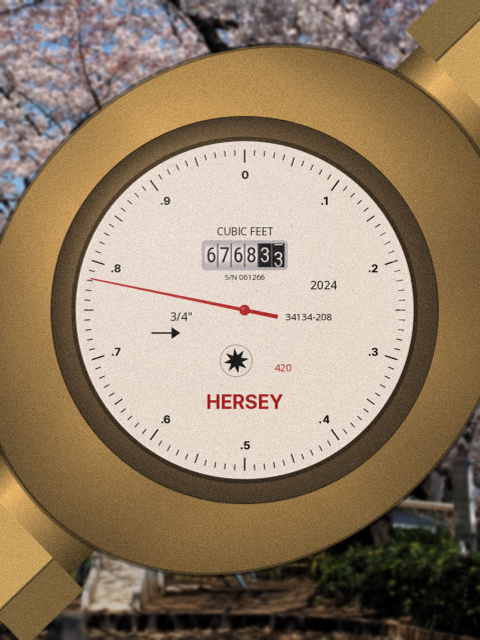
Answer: 676832.78 ft³
